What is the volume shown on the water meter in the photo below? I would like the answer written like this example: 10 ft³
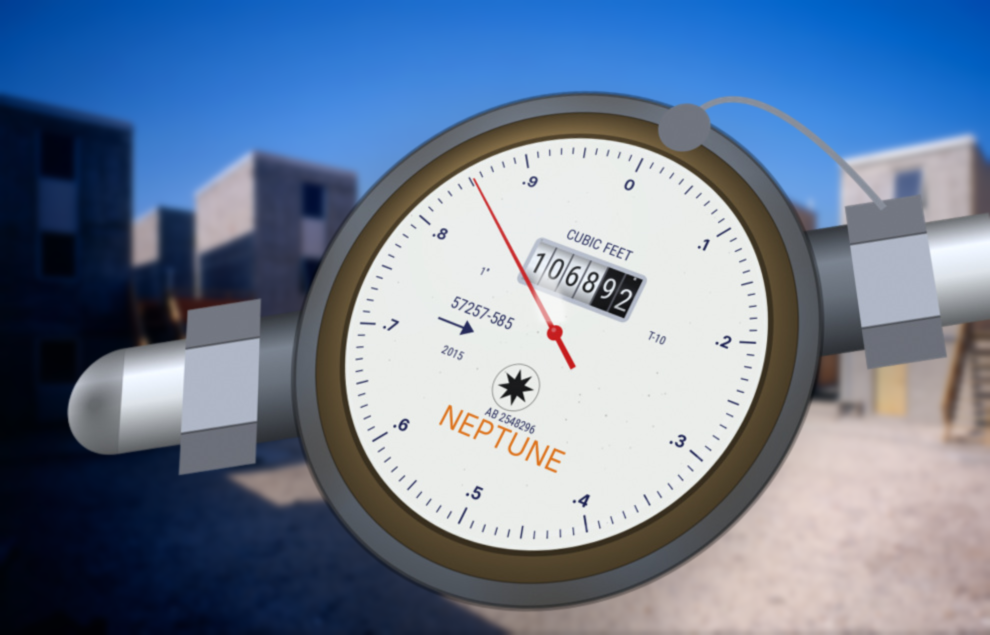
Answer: 106891.85 ft³
